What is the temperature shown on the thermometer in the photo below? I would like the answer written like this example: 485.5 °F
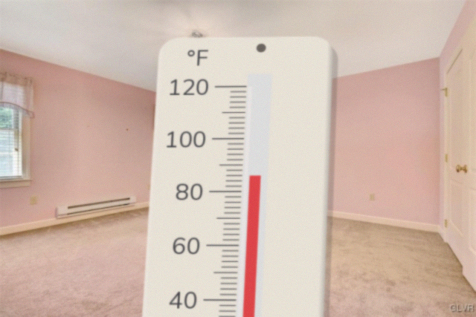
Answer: 86 °F
